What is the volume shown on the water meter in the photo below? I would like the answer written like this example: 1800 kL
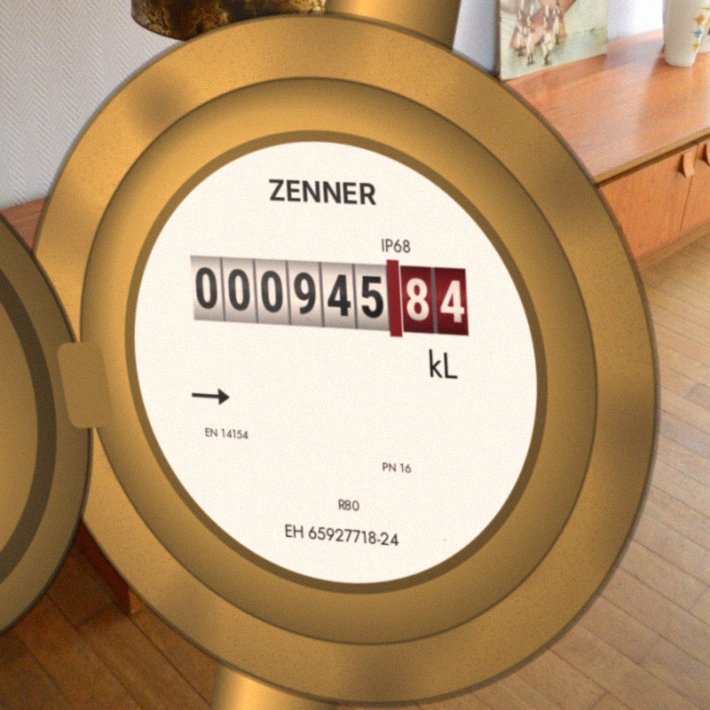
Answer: 945.84 kL
